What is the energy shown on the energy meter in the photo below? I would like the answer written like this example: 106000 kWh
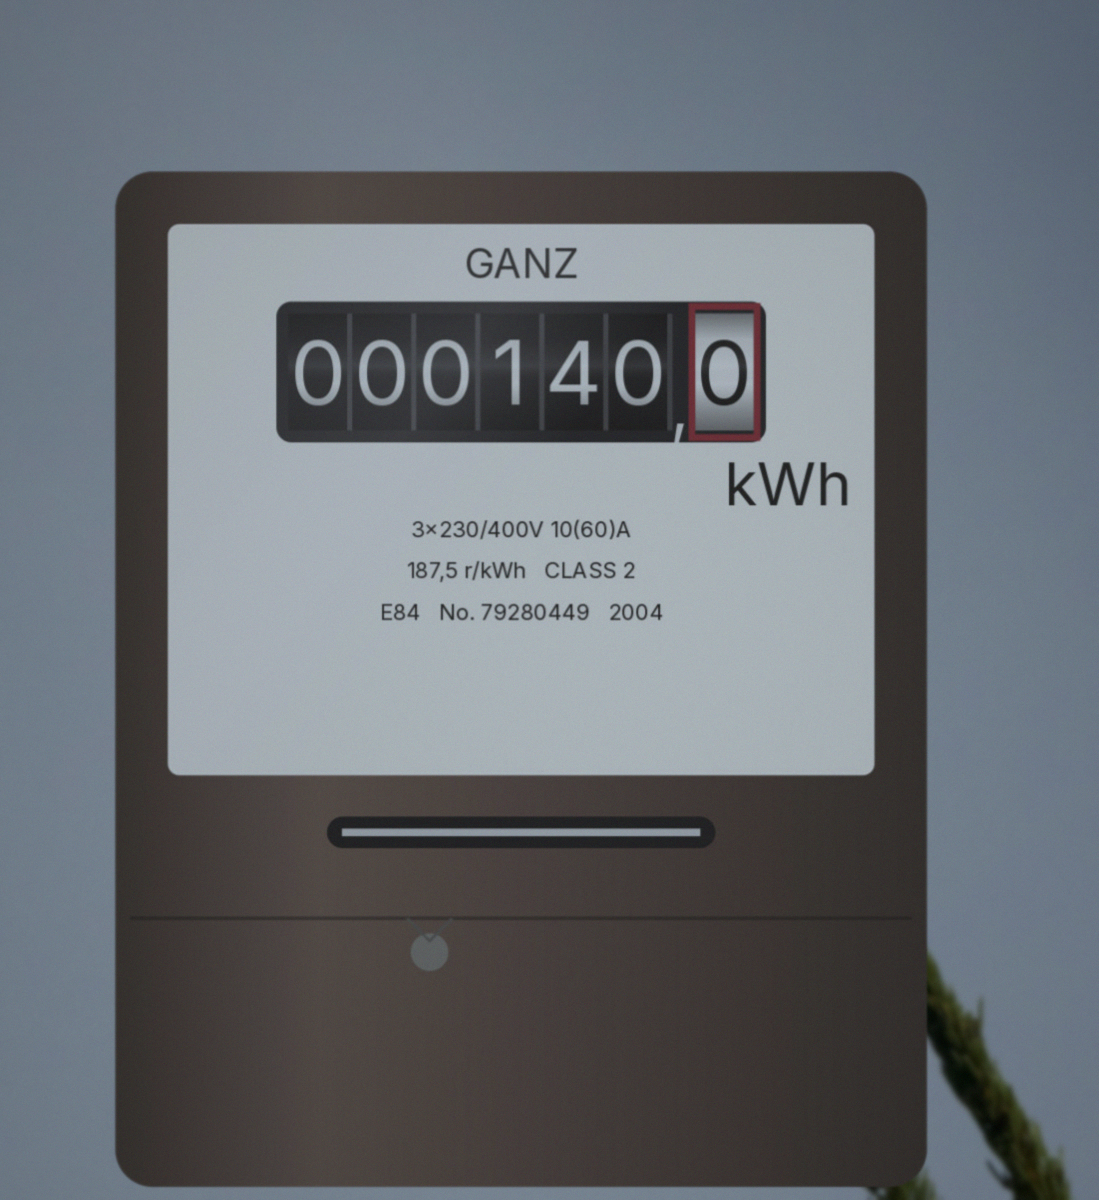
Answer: 140.0 kWh
